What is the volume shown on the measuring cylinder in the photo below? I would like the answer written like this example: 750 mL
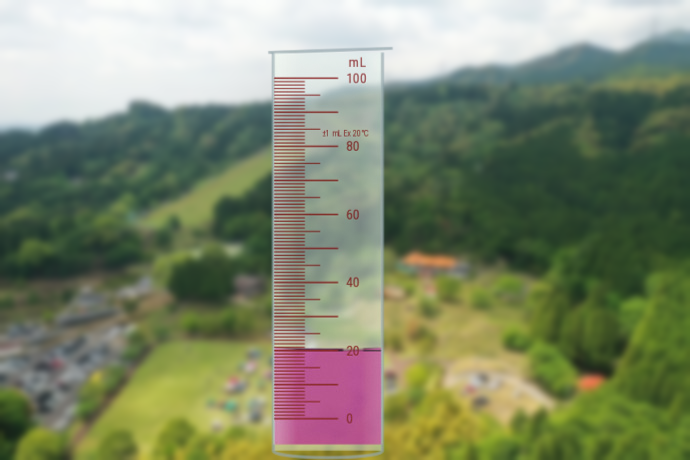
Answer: 20 mL
